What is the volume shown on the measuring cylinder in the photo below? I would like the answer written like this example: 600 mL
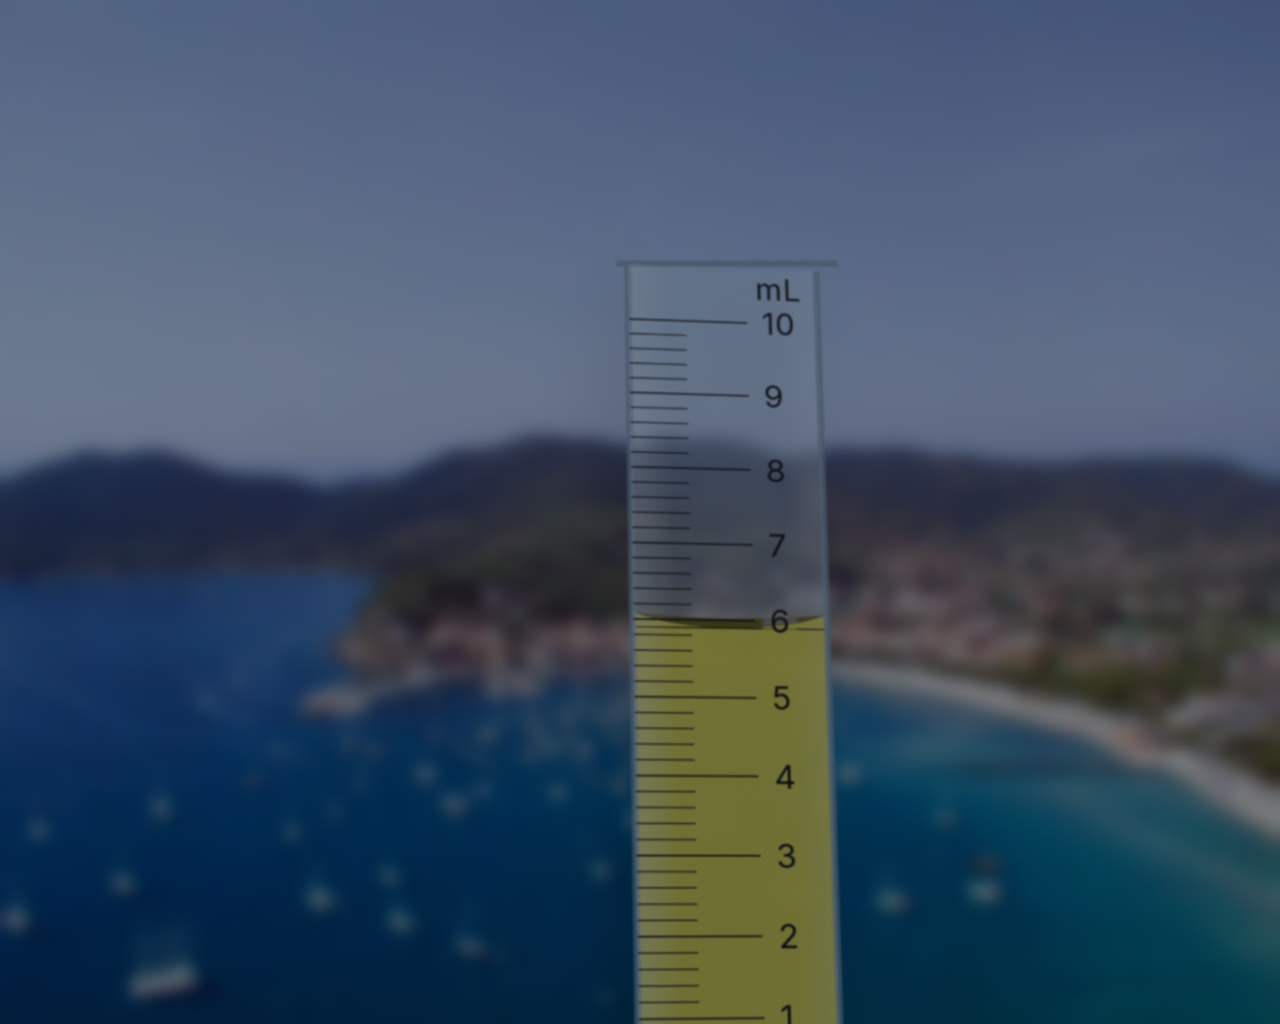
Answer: 5.9 mL
